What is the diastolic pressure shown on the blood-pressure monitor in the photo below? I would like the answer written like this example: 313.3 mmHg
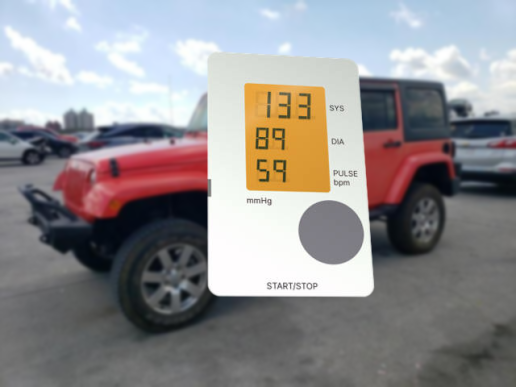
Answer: 89 mmHg
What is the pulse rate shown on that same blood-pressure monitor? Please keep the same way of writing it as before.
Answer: 59 bpm
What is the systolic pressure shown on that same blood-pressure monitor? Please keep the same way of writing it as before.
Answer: 133 mmHg
